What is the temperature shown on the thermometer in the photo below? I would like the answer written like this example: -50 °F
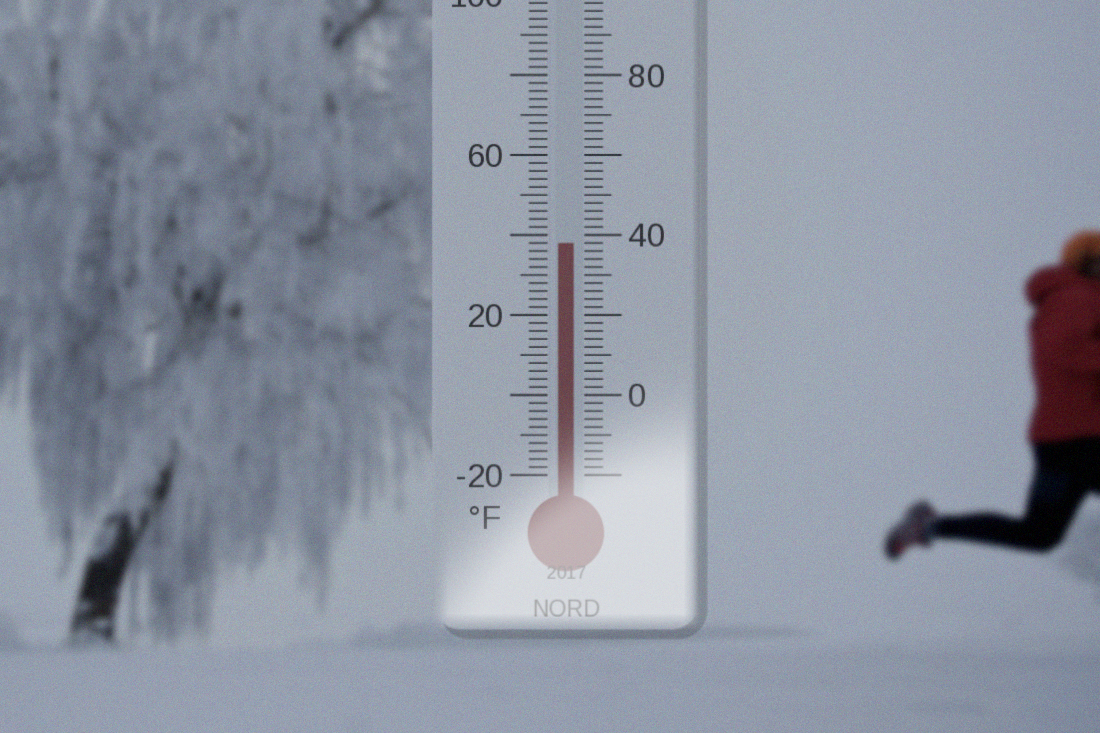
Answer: 38 °F
